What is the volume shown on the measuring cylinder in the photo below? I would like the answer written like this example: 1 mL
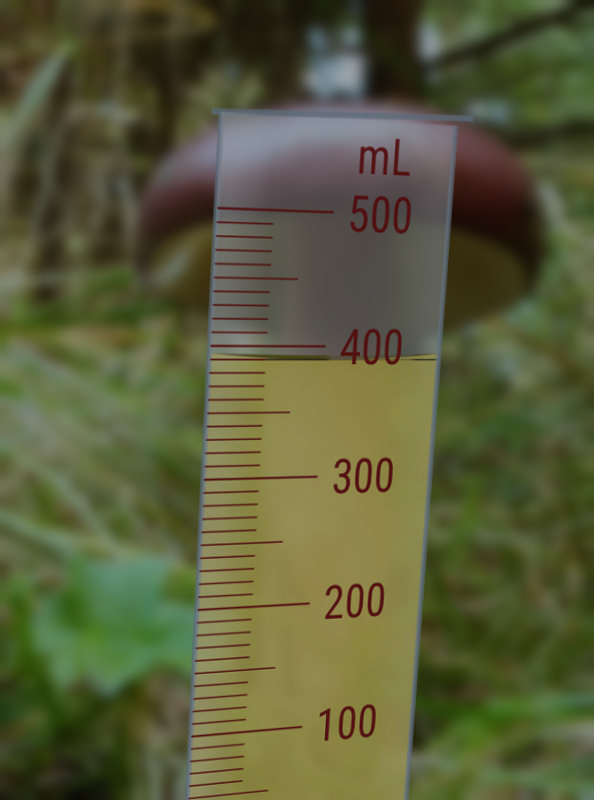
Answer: 390 mL
